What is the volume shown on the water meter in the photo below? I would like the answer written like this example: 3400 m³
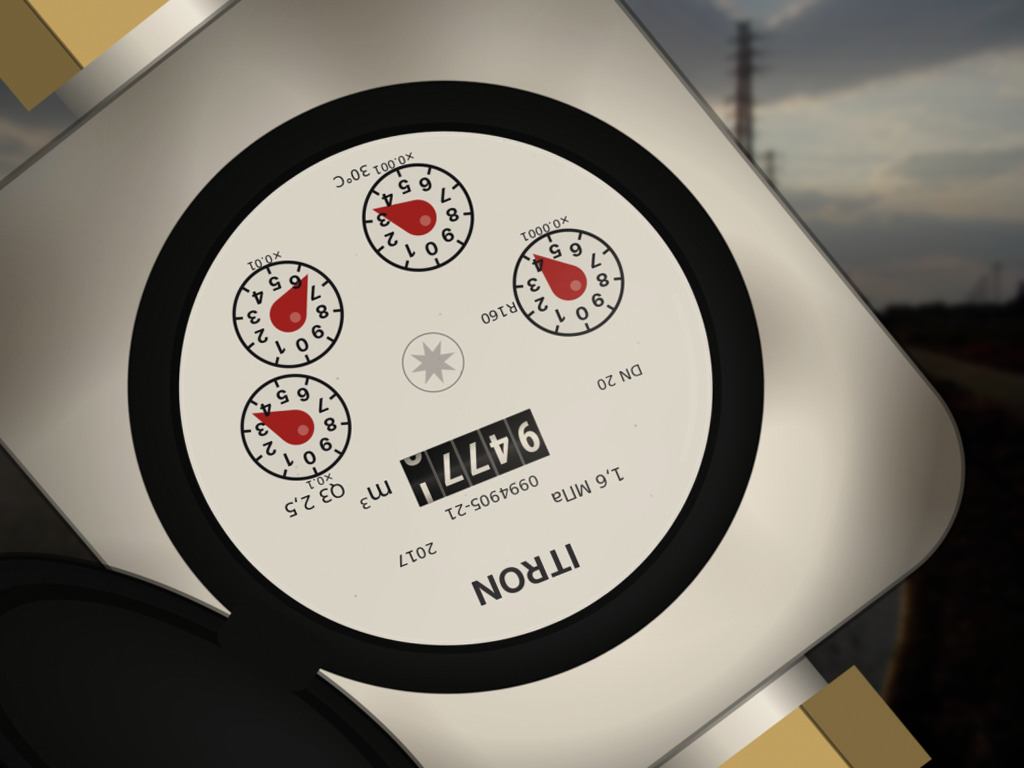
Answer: 94771.3634 m³
